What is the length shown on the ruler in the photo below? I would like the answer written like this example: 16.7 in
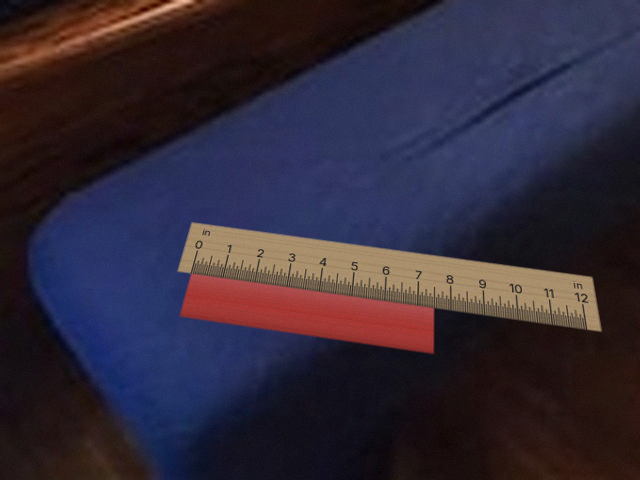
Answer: 7.5 in
